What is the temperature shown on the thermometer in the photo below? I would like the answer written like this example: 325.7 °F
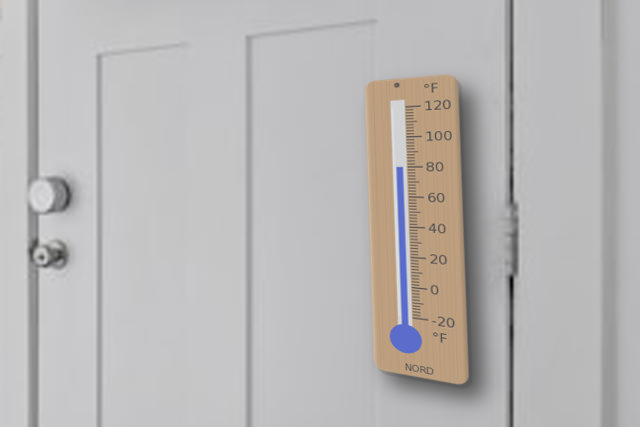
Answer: 80 °F
